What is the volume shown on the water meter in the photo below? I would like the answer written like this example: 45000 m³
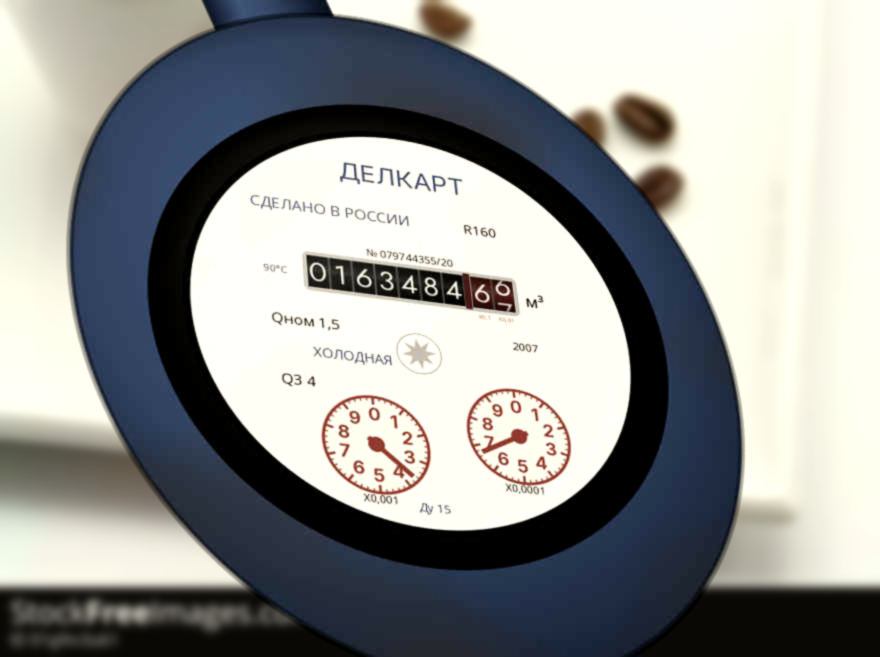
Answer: 163484.6636 m³
